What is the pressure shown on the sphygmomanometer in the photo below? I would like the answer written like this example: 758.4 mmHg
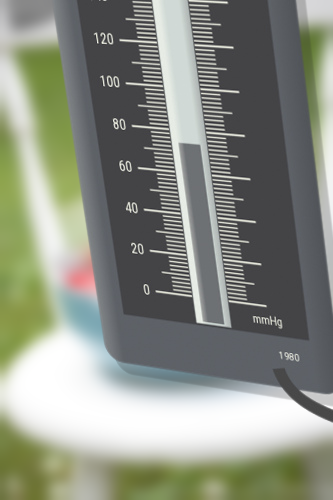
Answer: 74 mmHg
